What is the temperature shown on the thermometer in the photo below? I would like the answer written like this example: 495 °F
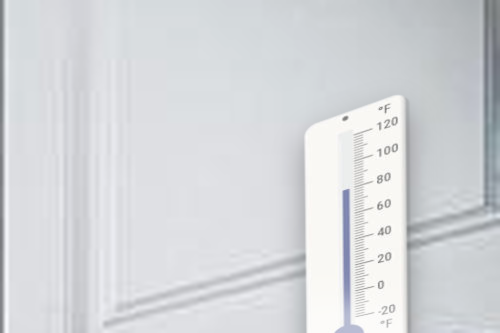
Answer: 80 °F
